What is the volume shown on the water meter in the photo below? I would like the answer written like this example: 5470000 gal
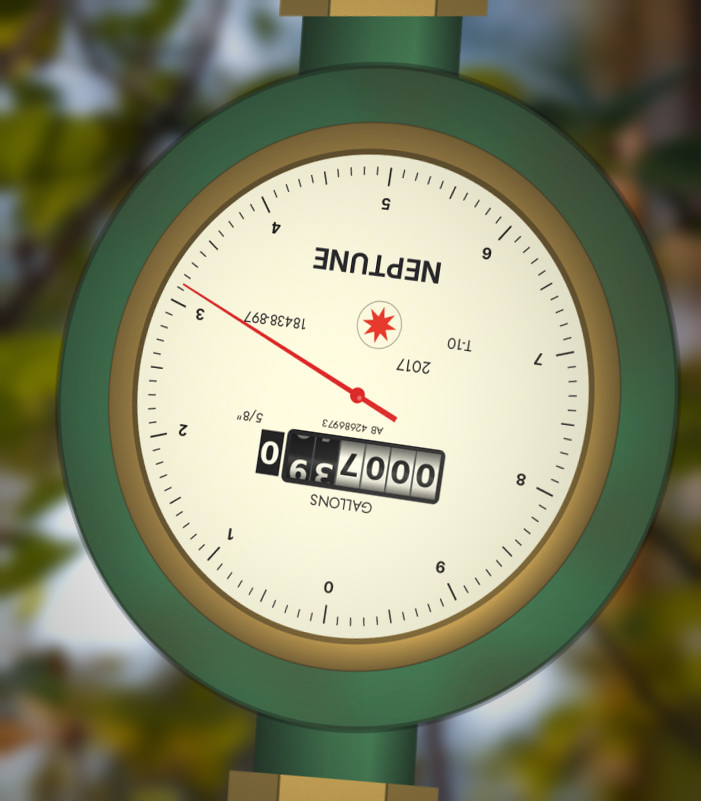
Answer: 7393.1 gal
